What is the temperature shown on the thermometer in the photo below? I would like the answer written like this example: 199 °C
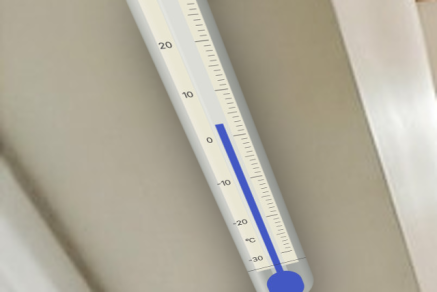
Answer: 3 °C
